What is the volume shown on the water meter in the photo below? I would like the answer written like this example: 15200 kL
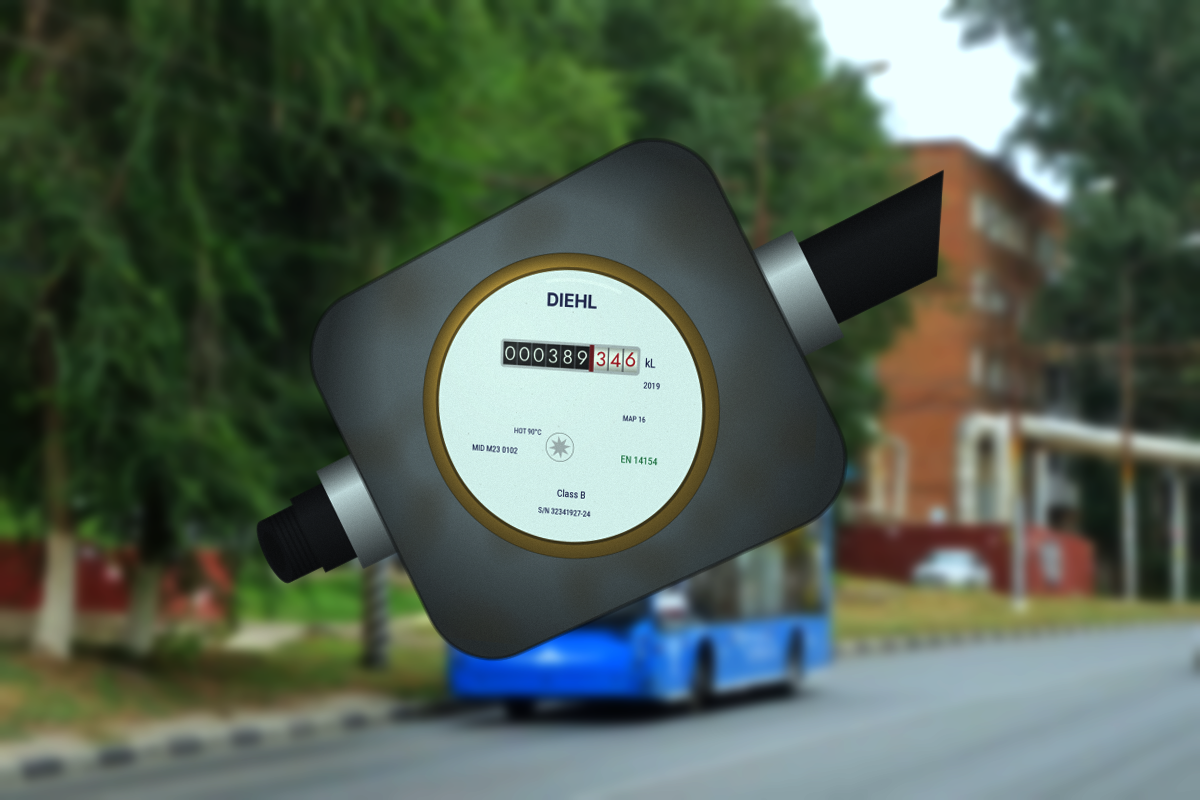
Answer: 389.346 kL
